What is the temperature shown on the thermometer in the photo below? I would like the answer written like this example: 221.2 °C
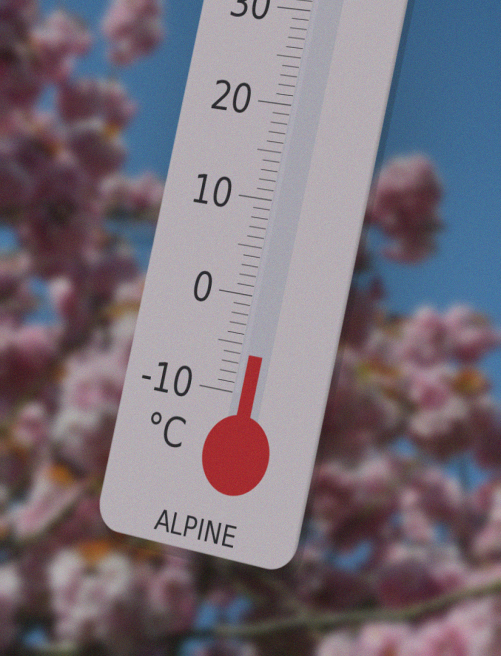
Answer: -6 °C
